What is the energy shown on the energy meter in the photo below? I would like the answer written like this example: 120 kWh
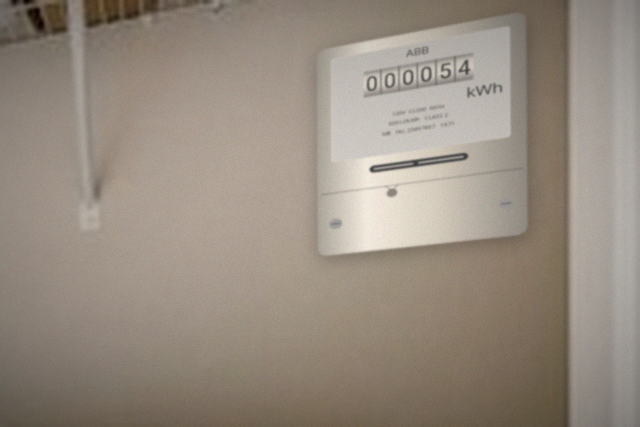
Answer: 54 kWh
